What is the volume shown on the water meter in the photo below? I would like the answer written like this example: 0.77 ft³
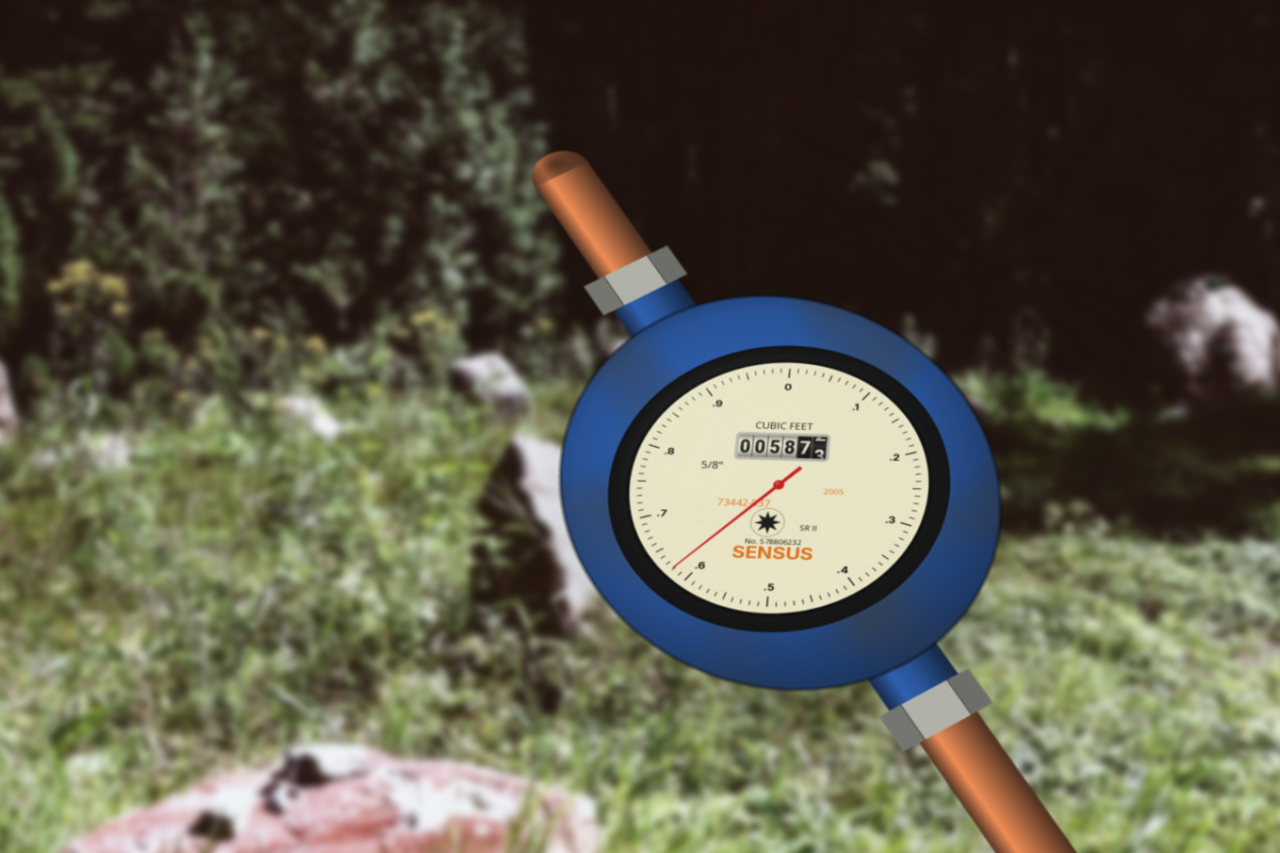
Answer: 5872.62 ft³
